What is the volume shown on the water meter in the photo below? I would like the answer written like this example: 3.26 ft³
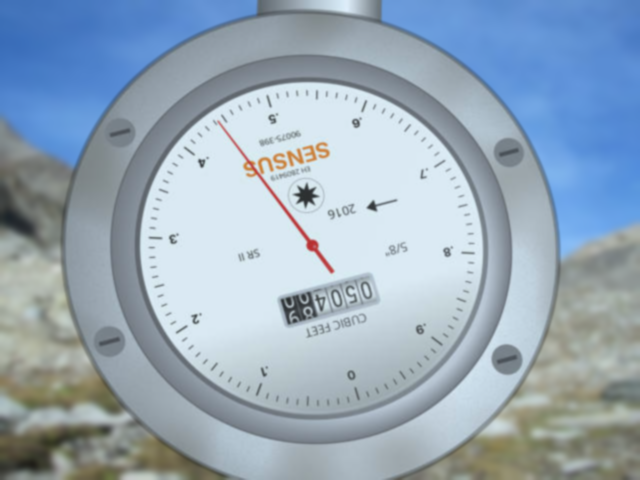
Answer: 50489.44 ft³
